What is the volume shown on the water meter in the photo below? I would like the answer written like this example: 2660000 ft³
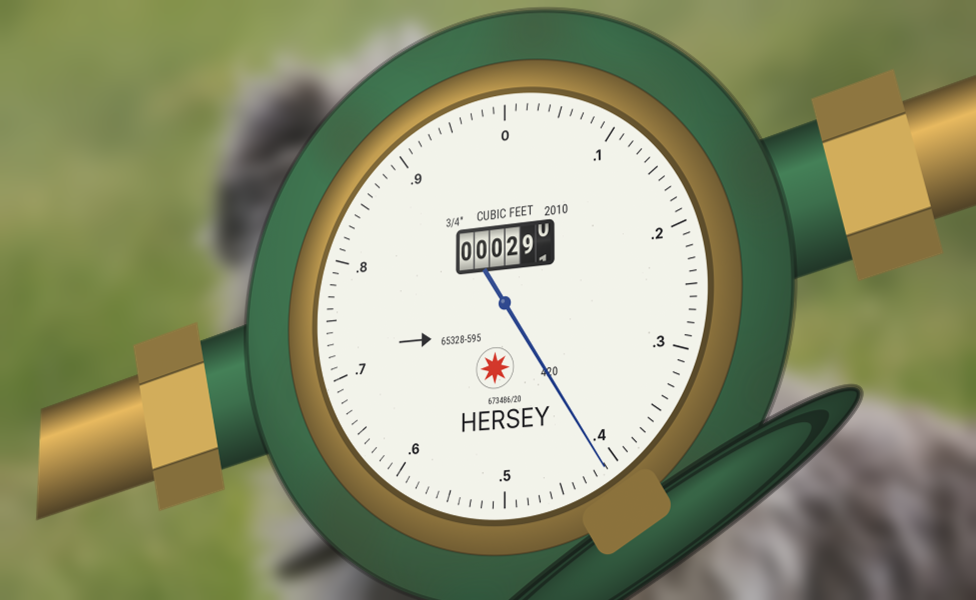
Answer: 290.41 ft³
